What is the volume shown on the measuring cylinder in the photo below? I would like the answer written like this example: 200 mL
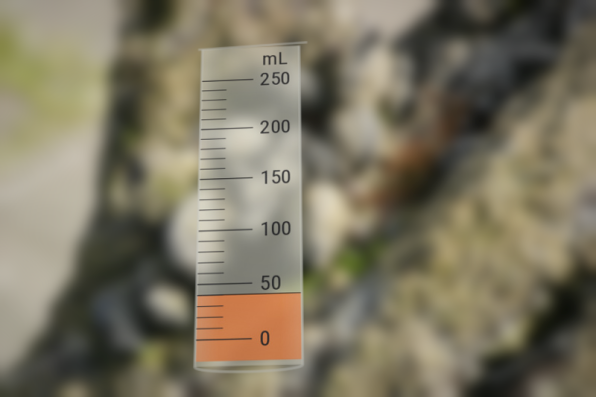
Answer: 40 mL
